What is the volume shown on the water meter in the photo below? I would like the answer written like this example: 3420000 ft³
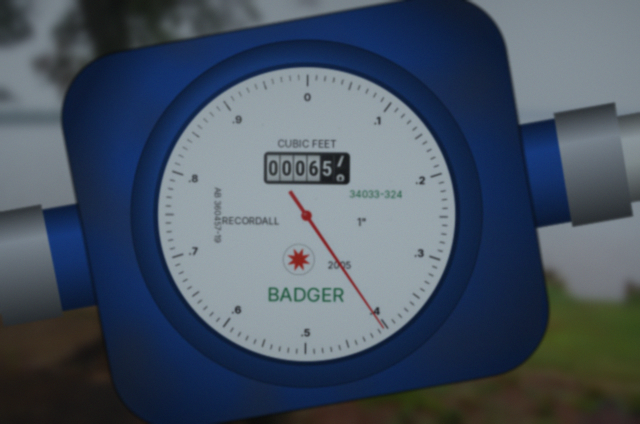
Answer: 657.40 ft³
